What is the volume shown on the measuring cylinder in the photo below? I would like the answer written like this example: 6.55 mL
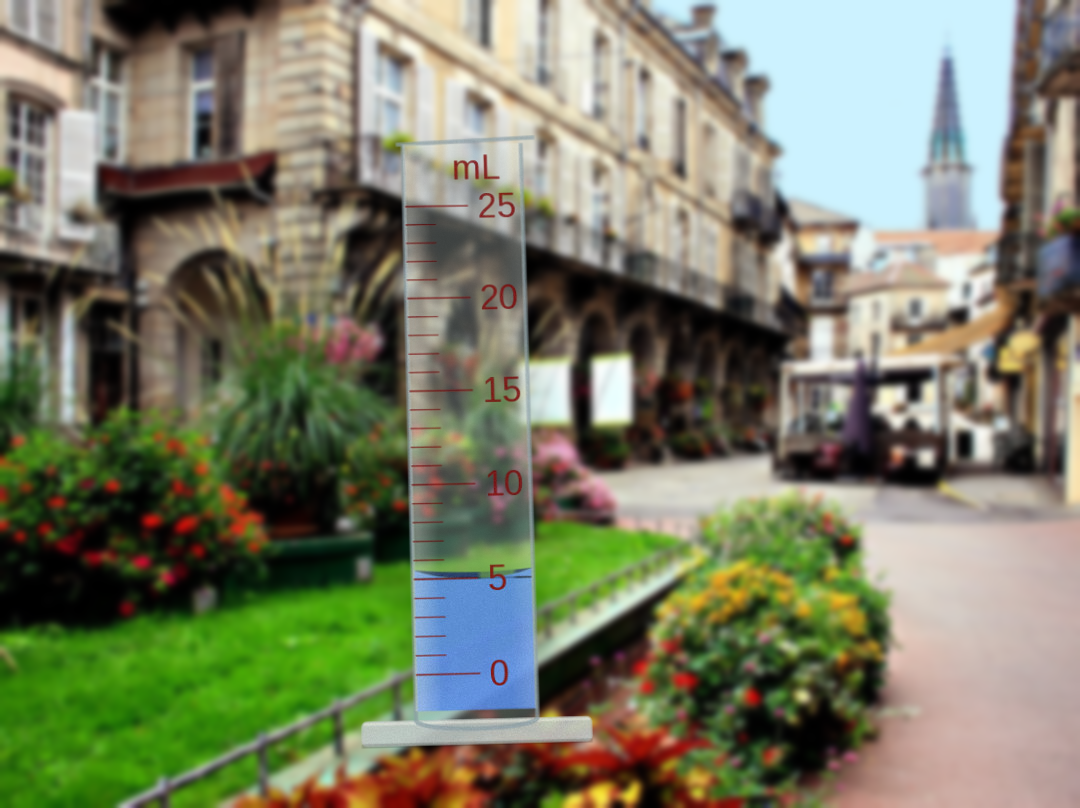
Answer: 5 mL
